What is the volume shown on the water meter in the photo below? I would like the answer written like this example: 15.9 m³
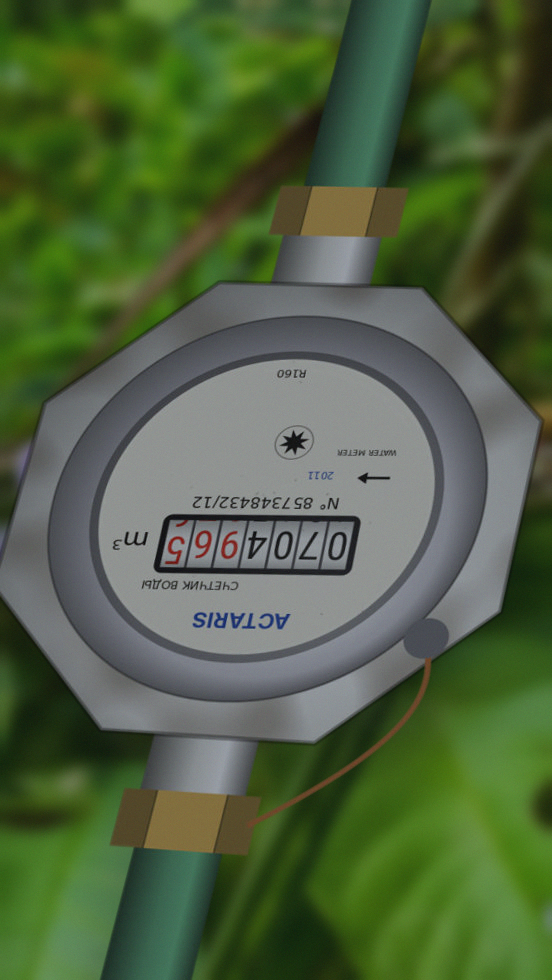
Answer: 704.965 m³
